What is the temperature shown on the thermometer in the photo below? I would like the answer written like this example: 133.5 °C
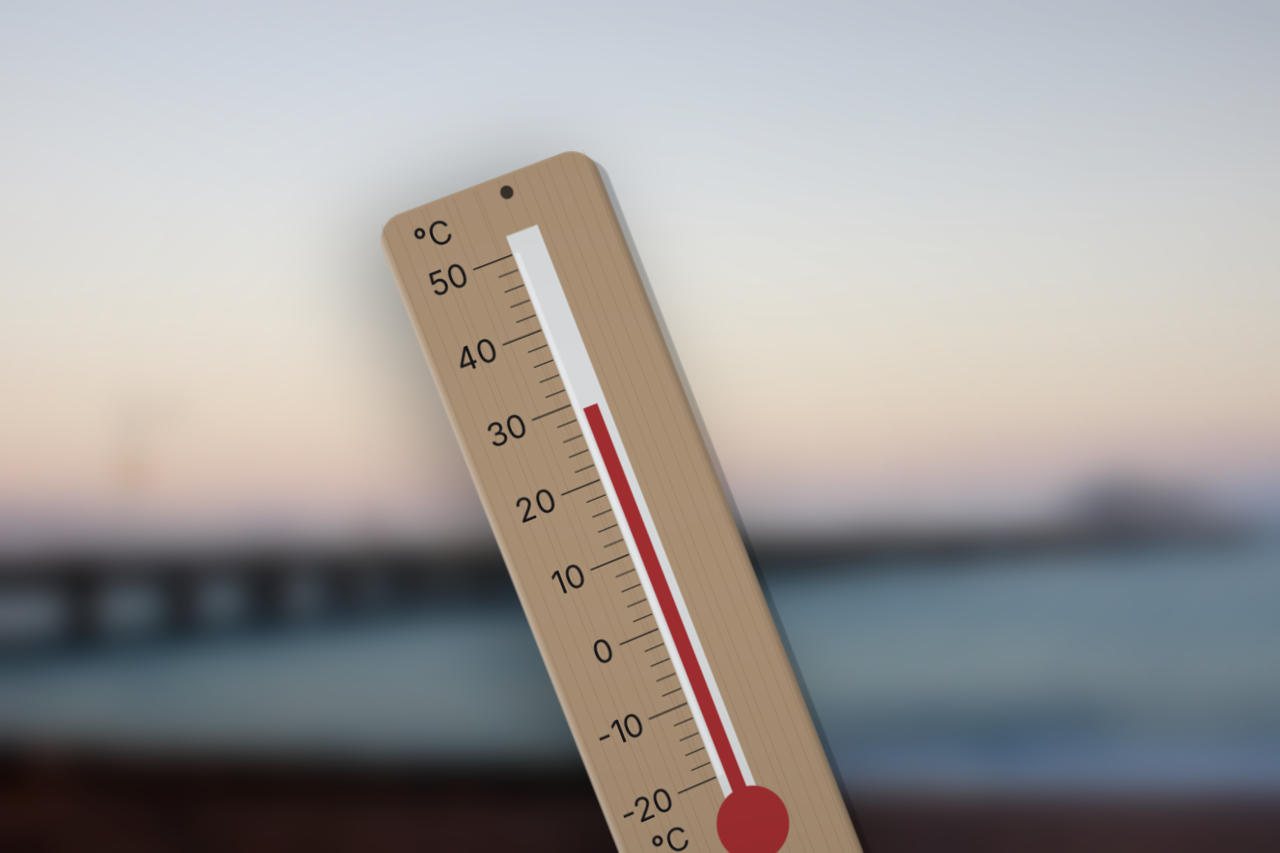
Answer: 29 °C
